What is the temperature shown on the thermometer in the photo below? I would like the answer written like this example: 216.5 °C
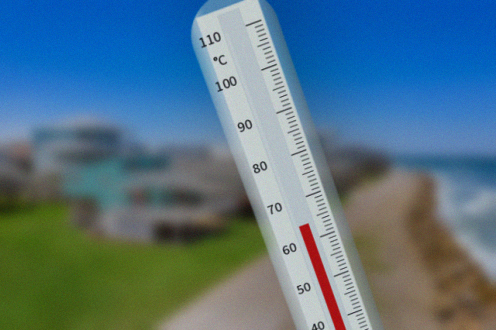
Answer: 64 °C
